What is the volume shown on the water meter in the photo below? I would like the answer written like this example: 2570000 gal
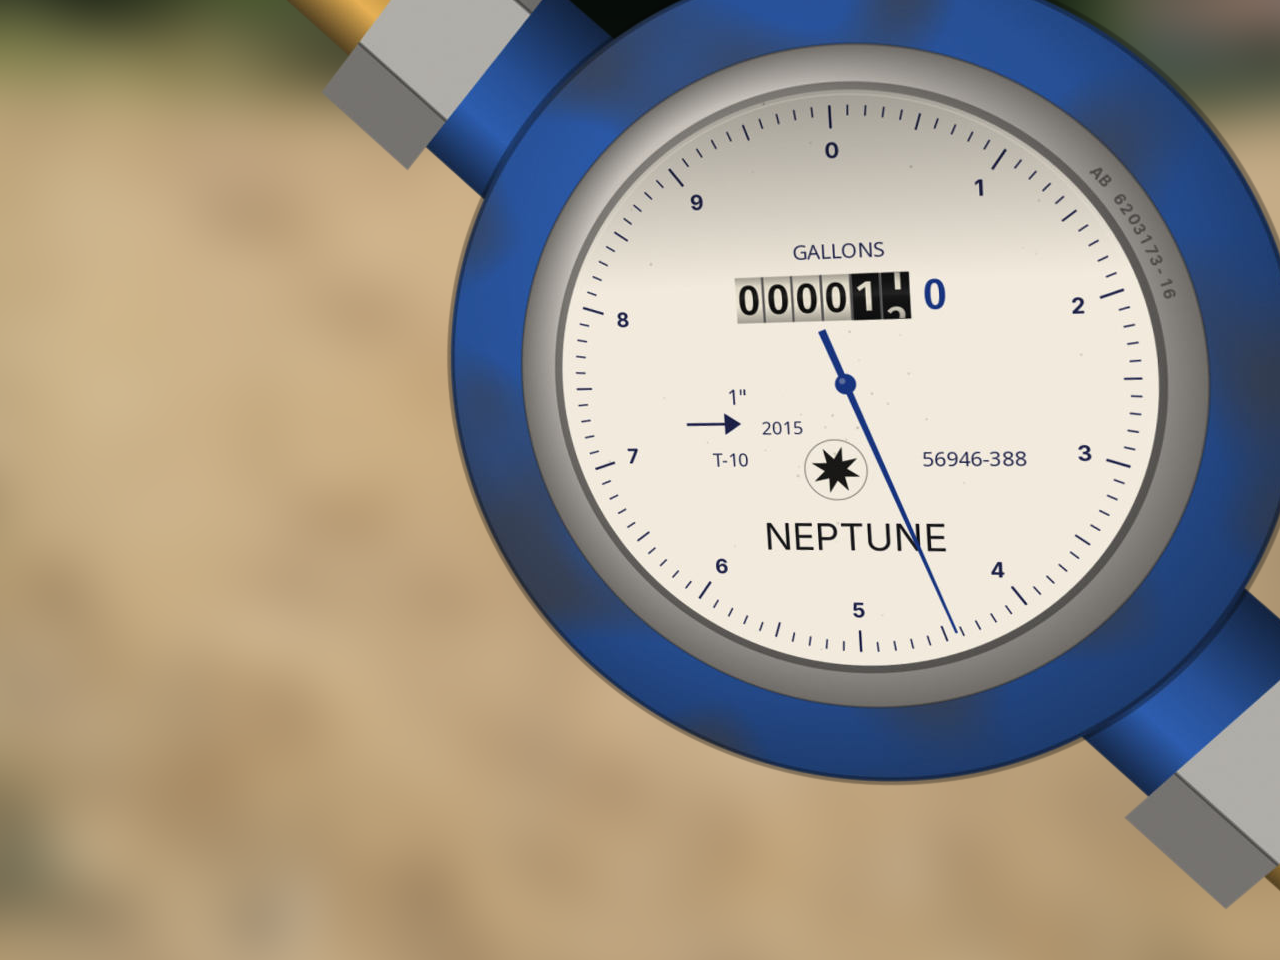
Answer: 114.4 gal
